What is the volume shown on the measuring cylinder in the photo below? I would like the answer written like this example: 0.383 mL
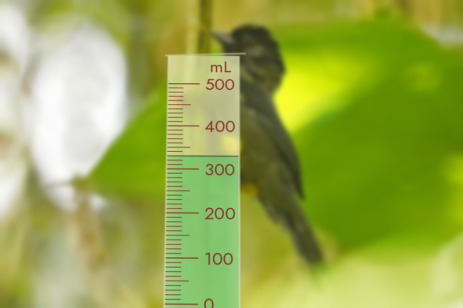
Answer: 330 mL
